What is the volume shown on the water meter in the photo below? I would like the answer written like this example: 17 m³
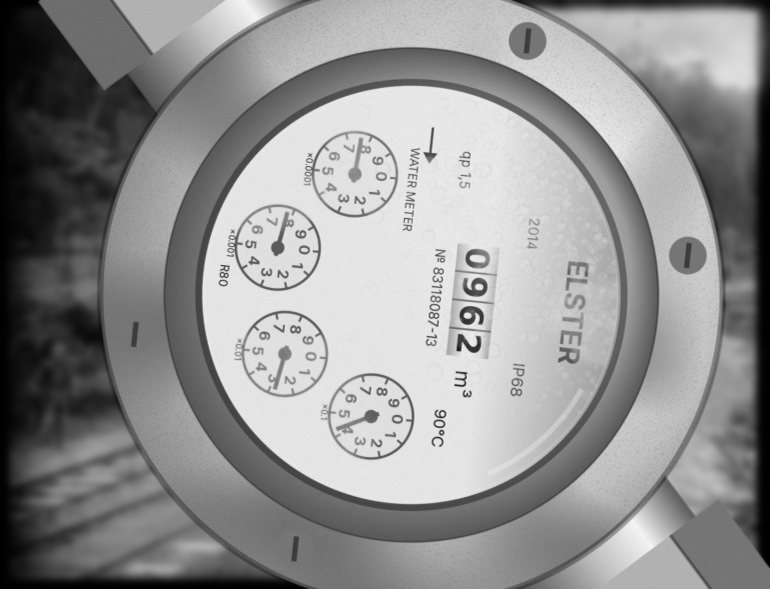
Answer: 962.4277 m³
